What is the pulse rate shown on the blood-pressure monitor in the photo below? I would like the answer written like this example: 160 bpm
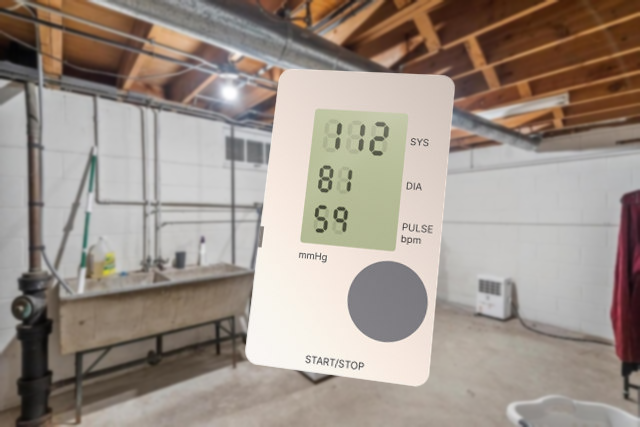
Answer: 59 bpm
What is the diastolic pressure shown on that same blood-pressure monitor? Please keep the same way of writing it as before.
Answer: 81 mmHg
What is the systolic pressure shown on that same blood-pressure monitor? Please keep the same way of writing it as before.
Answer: 112 mmHg
